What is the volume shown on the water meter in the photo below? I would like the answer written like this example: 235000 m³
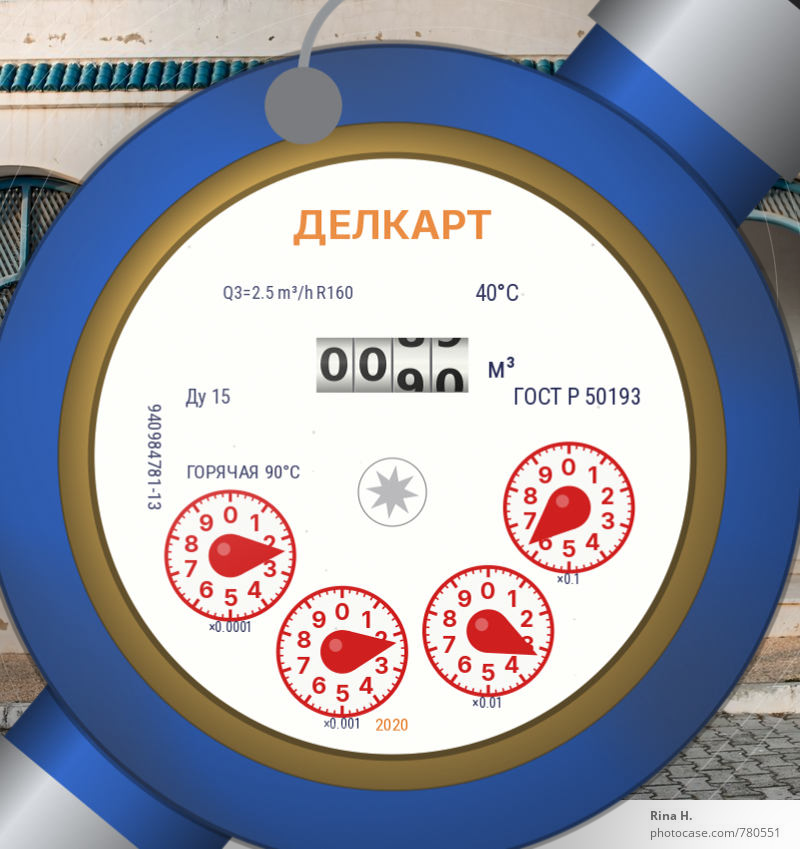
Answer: 89.6322 m³
